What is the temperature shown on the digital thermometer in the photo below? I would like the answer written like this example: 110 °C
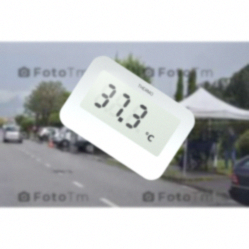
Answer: 37.3 °C
